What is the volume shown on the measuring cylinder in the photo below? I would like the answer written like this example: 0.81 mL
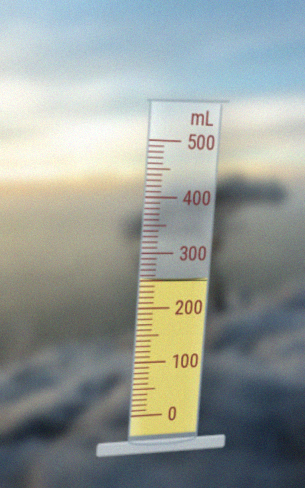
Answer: 250 mL
